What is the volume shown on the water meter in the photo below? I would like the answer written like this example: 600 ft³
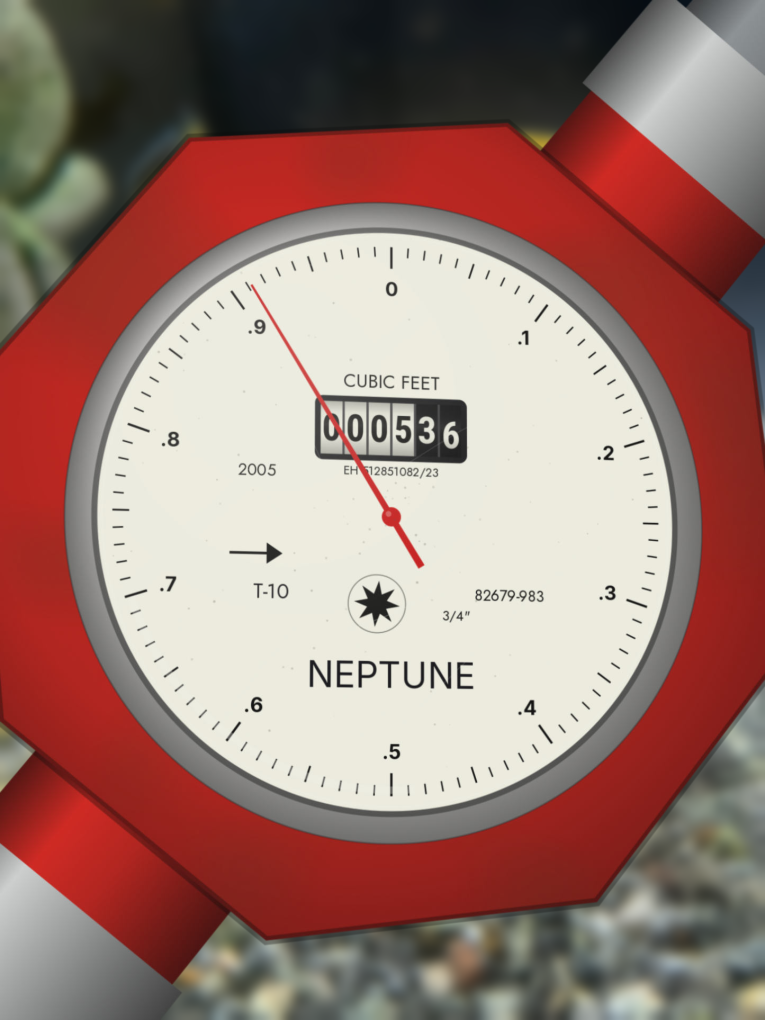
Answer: 535.91 ft³
